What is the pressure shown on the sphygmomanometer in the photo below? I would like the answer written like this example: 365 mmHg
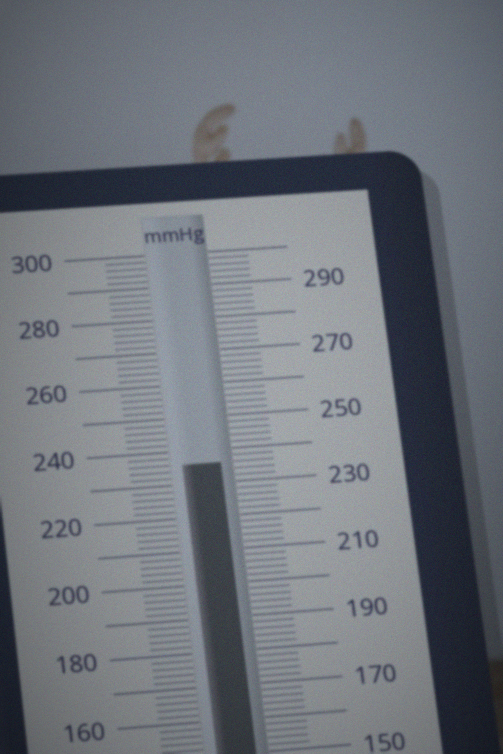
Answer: 236 mmHg
